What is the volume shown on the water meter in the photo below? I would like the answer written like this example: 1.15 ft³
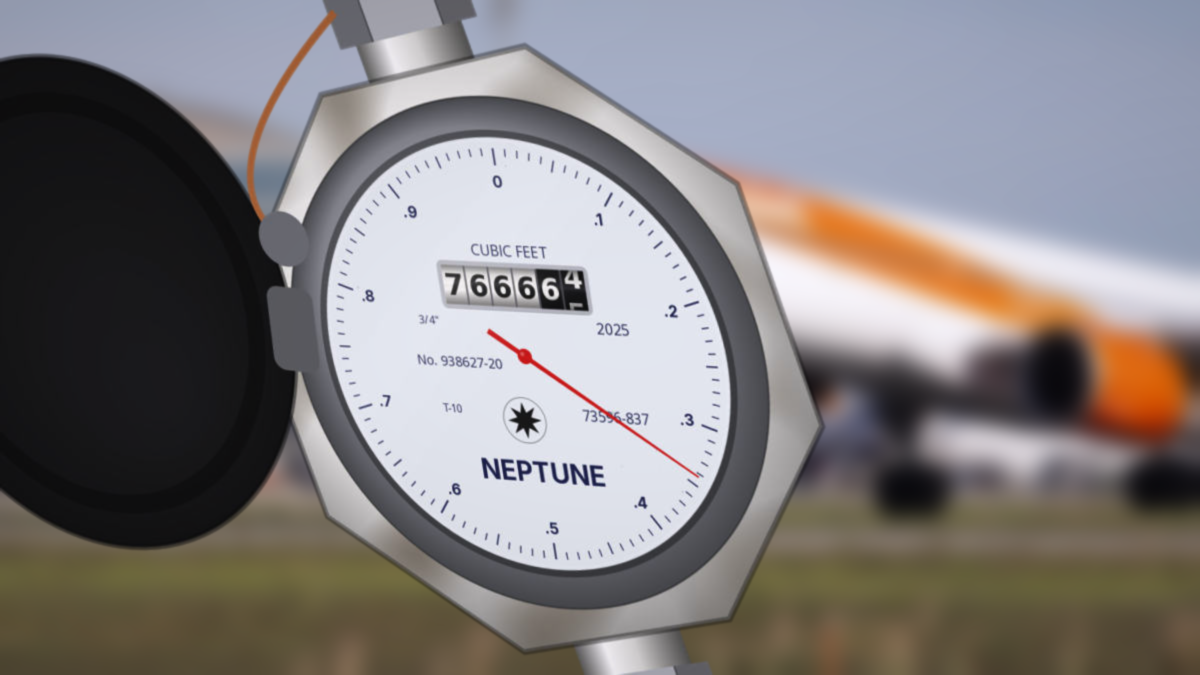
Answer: 766664.34 ft³
